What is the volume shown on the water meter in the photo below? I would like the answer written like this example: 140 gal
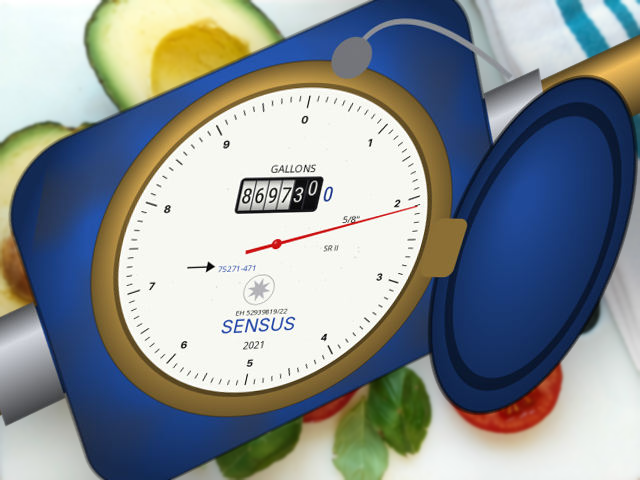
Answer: 8697302.1 gal
